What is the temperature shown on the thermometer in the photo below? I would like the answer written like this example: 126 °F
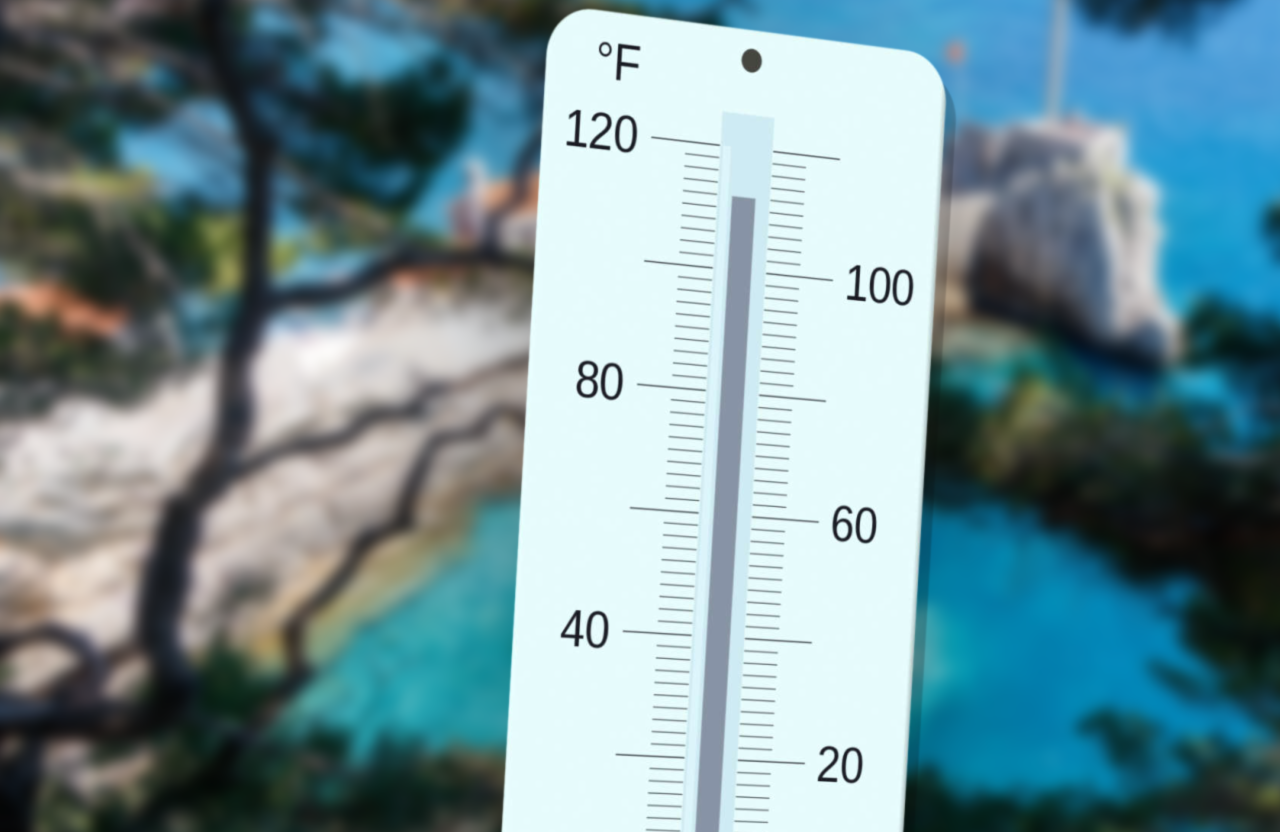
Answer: 112 °F
